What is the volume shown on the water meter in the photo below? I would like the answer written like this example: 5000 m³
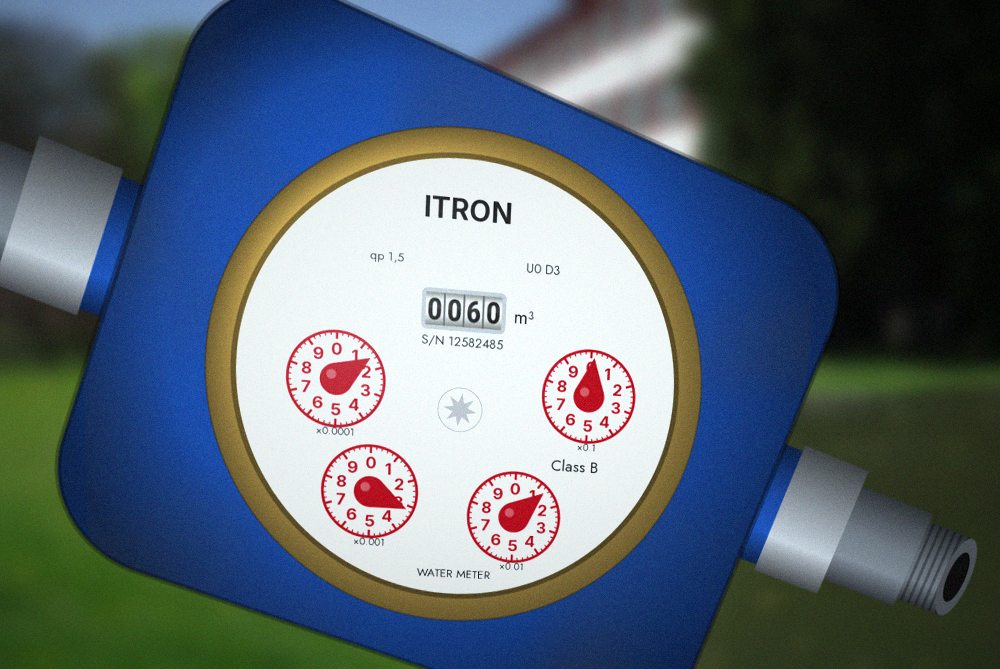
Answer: 60.0131 m³
